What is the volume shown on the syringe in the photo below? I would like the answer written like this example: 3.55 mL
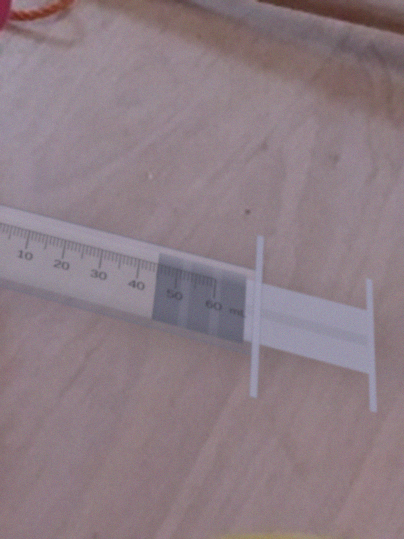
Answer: 45 mL
